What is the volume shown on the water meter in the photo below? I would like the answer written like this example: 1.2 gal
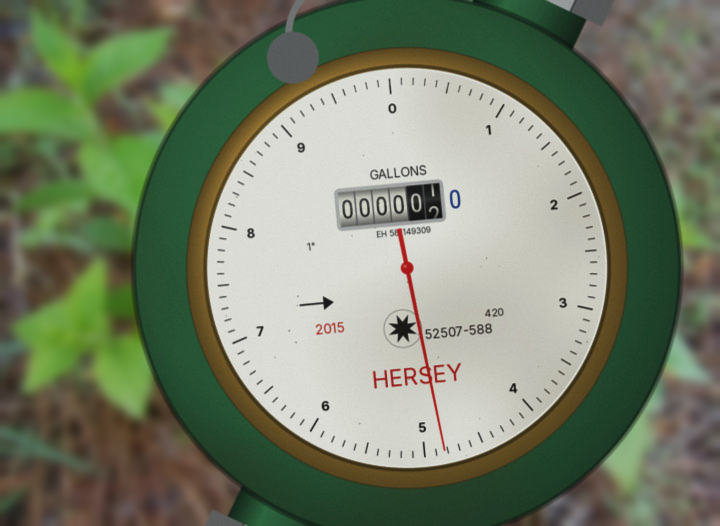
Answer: 14.8 gal
